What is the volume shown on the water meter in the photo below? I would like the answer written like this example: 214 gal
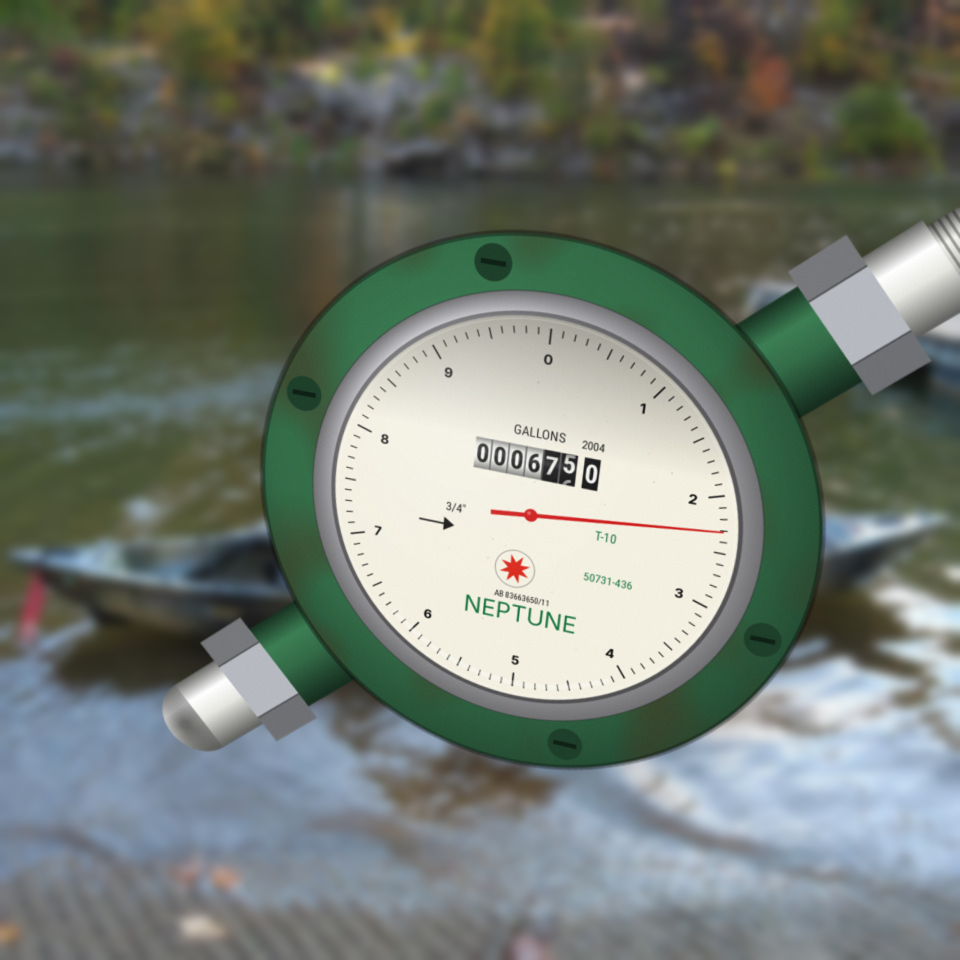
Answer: 6752.3 gal
